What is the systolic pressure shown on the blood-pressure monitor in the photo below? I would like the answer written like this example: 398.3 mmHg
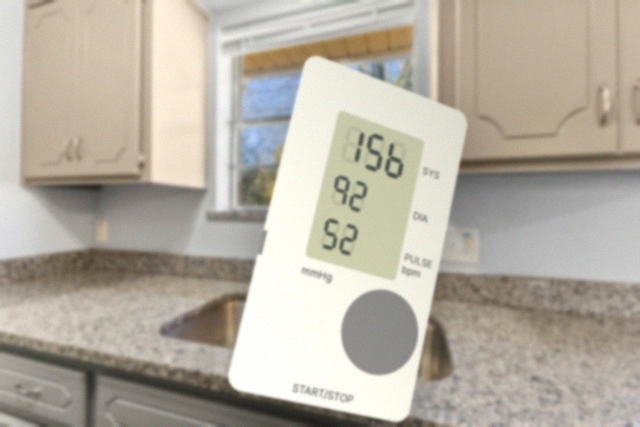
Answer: 156 mmHg
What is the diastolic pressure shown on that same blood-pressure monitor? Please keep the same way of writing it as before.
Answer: 92 mmHg
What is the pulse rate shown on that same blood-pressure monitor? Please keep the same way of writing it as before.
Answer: 52 bpm
